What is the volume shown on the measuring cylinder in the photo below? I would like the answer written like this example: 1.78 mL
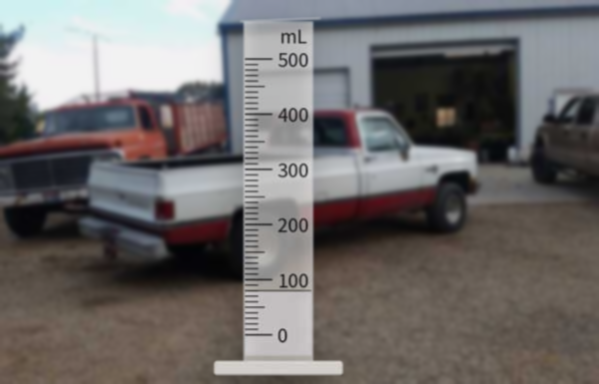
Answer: 80 mL
